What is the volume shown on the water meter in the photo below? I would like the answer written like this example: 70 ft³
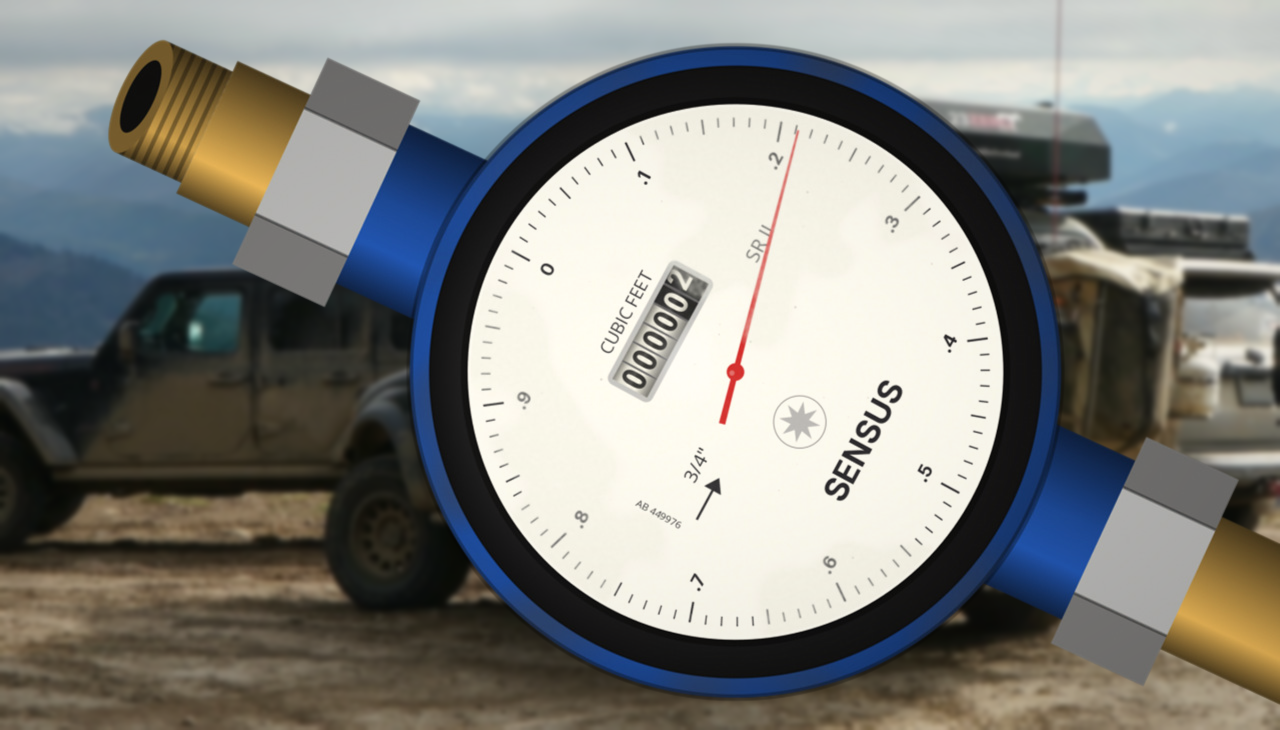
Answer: 2.21 ft³
